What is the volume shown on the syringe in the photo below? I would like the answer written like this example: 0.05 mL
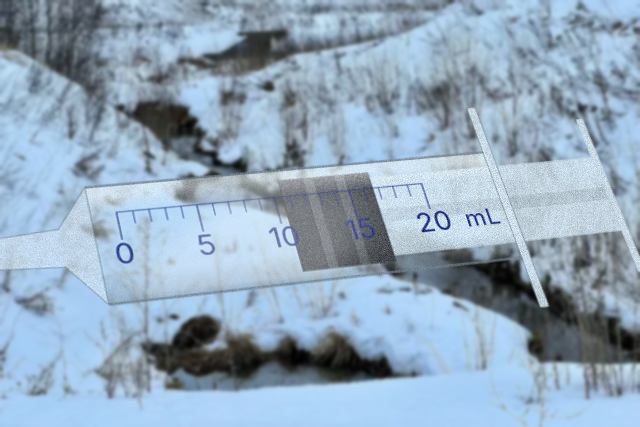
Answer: 10.5 mL
